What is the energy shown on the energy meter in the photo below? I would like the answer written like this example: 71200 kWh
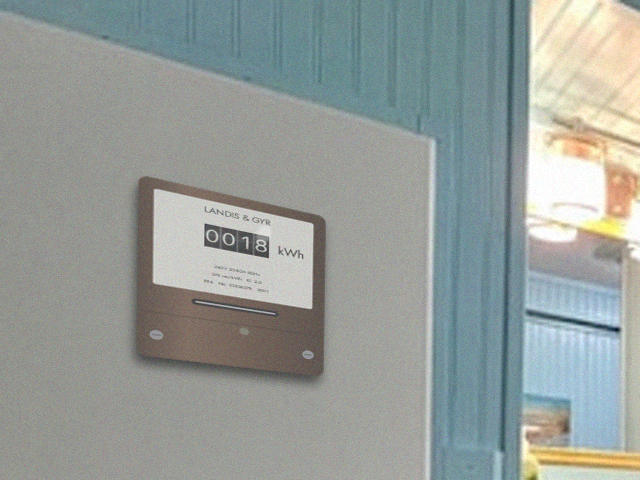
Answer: 18 kWh
